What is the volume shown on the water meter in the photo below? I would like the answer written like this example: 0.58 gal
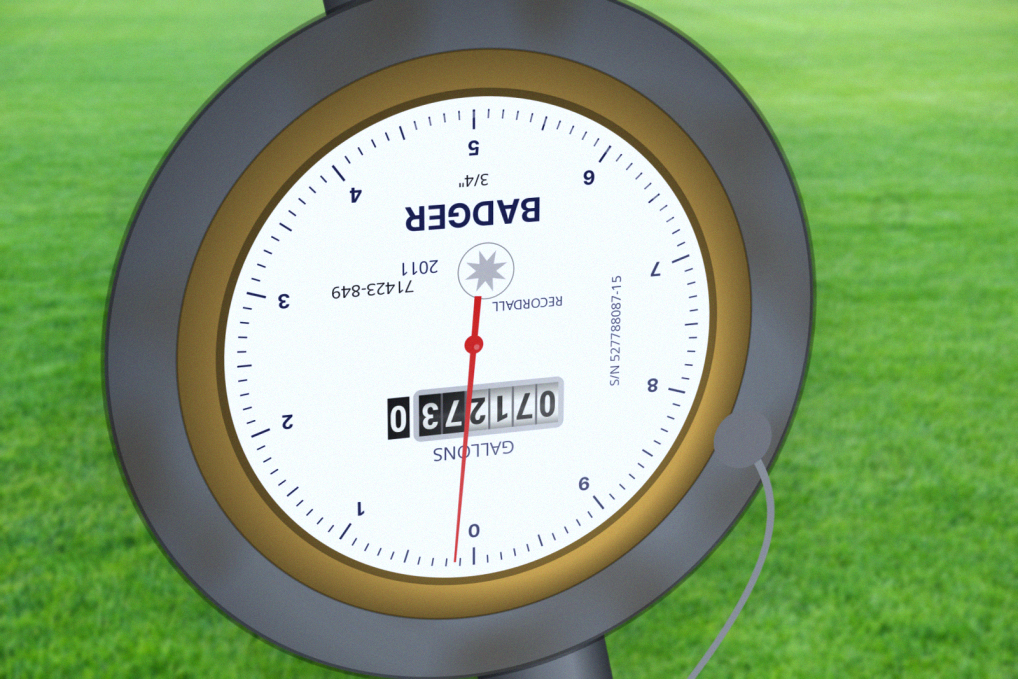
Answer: 712730.1 gal
